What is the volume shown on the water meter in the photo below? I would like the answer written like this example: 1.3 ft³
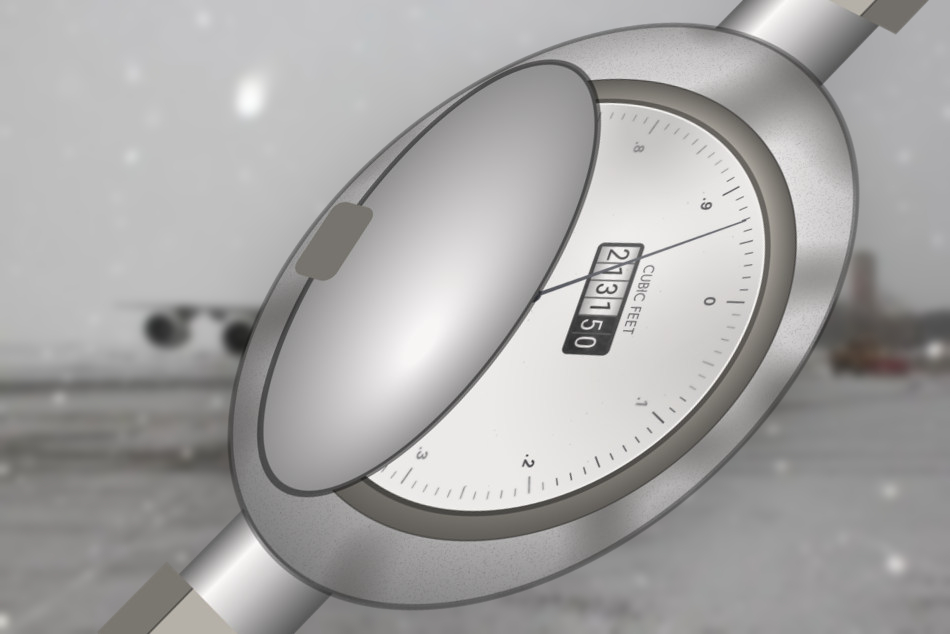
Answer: 213149.93 ft³
